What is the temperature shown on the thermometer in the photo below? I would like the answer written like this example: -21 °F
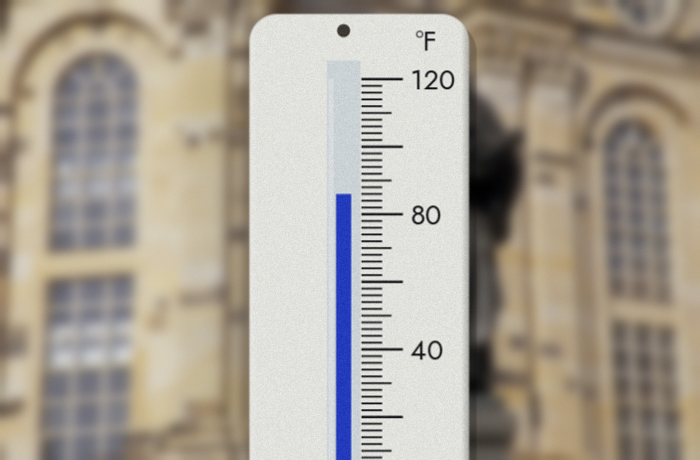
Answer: 86 °F
